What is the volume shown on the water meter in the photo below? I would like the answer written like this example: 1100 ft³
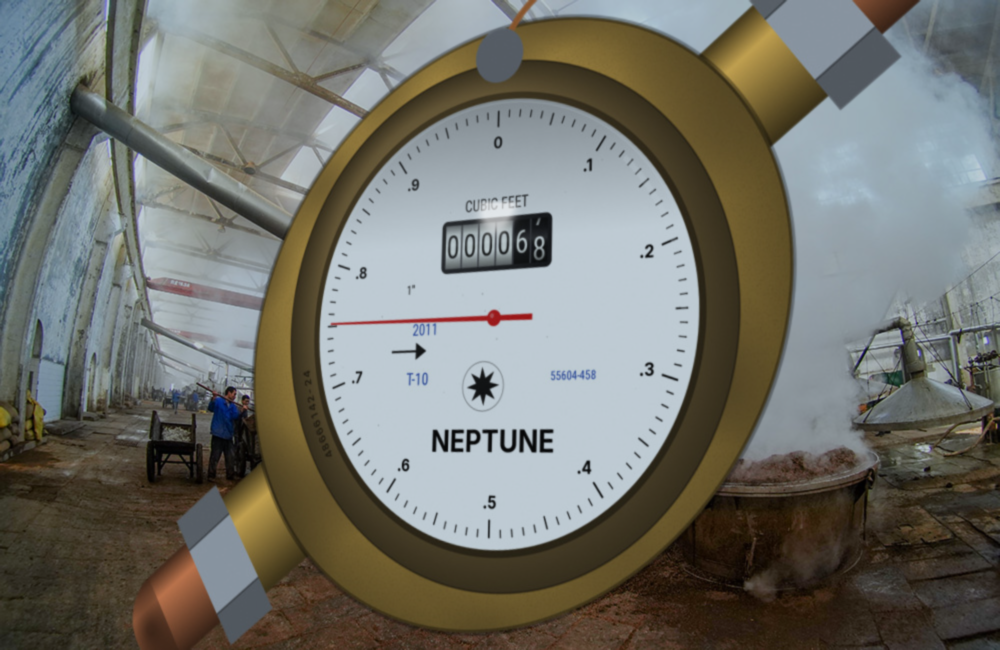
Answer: 67.75 ft³
